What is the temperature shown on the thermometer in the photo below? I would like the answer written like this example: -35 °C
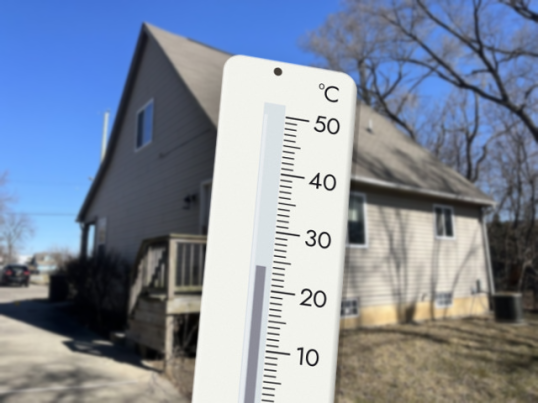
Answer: 24 °C
